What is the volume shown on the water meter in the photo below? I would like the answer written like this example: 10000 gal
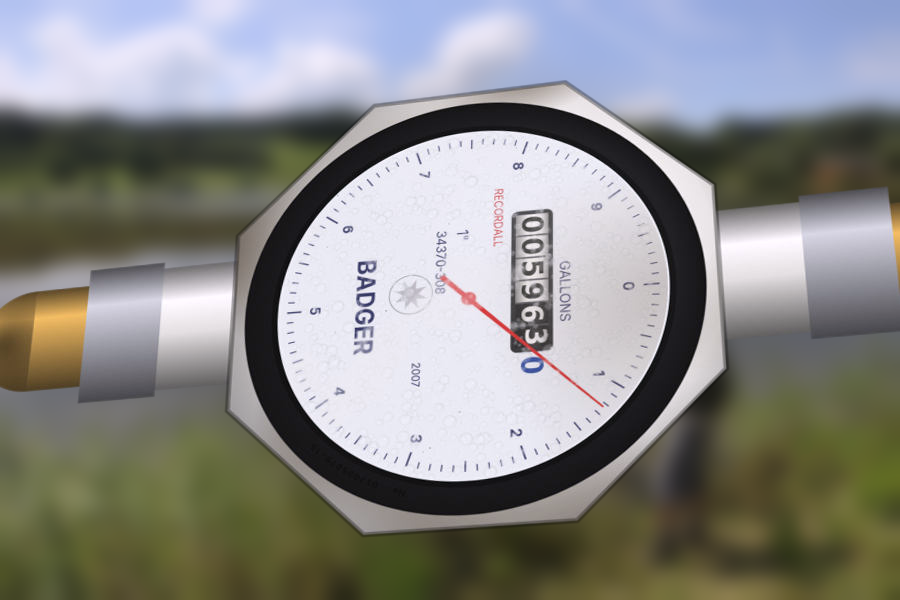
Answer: 59631.2 gal
